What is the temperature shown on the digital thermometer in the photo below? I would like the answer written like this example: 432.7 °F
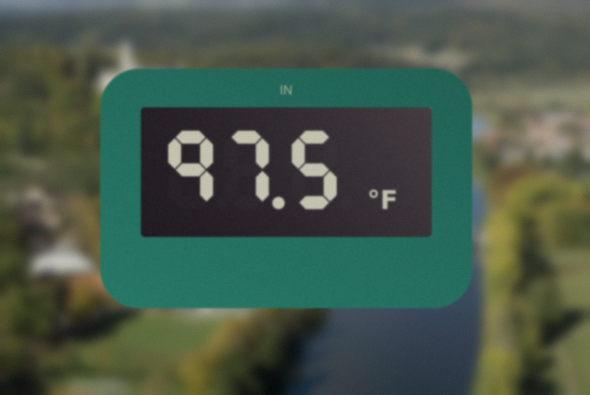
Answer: 97.5 °F
